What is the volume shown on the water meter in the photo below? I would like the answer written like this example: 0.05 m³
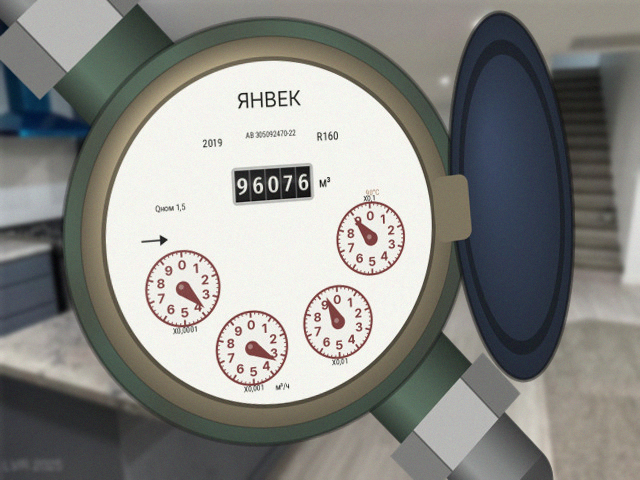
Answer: 96076.8933 m³
